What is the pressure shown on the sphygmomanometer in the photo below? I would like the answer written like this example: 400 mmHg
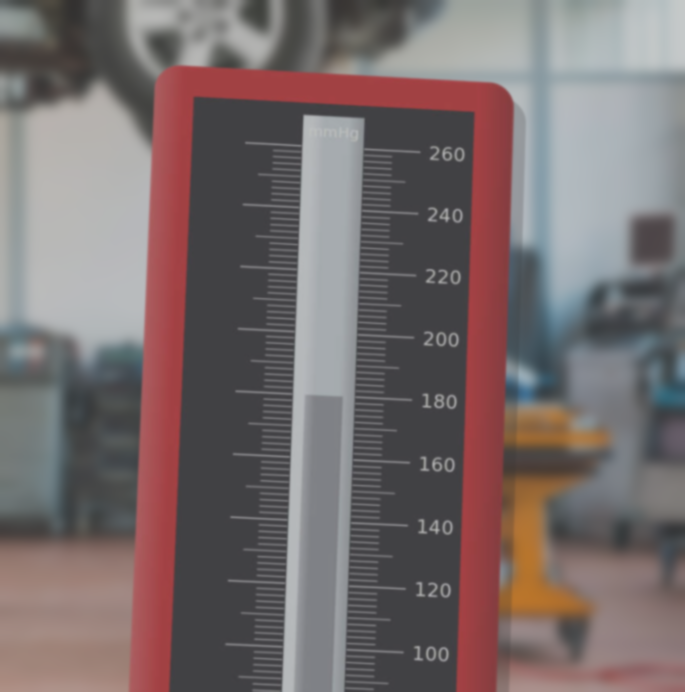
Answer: 180 mmHg
